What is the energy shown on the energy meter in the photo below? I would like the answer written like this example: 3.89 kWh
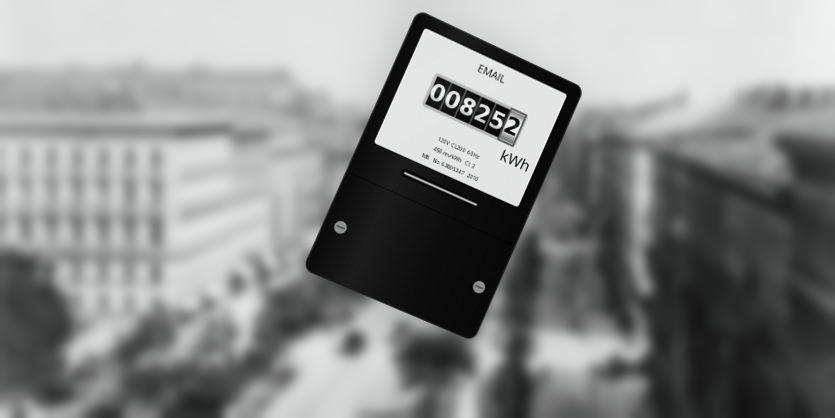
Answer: 825.2 kWh
